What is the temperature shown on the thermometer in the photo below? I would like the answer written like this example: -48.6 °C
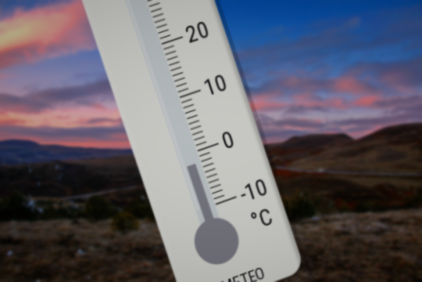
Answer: -2 °C
